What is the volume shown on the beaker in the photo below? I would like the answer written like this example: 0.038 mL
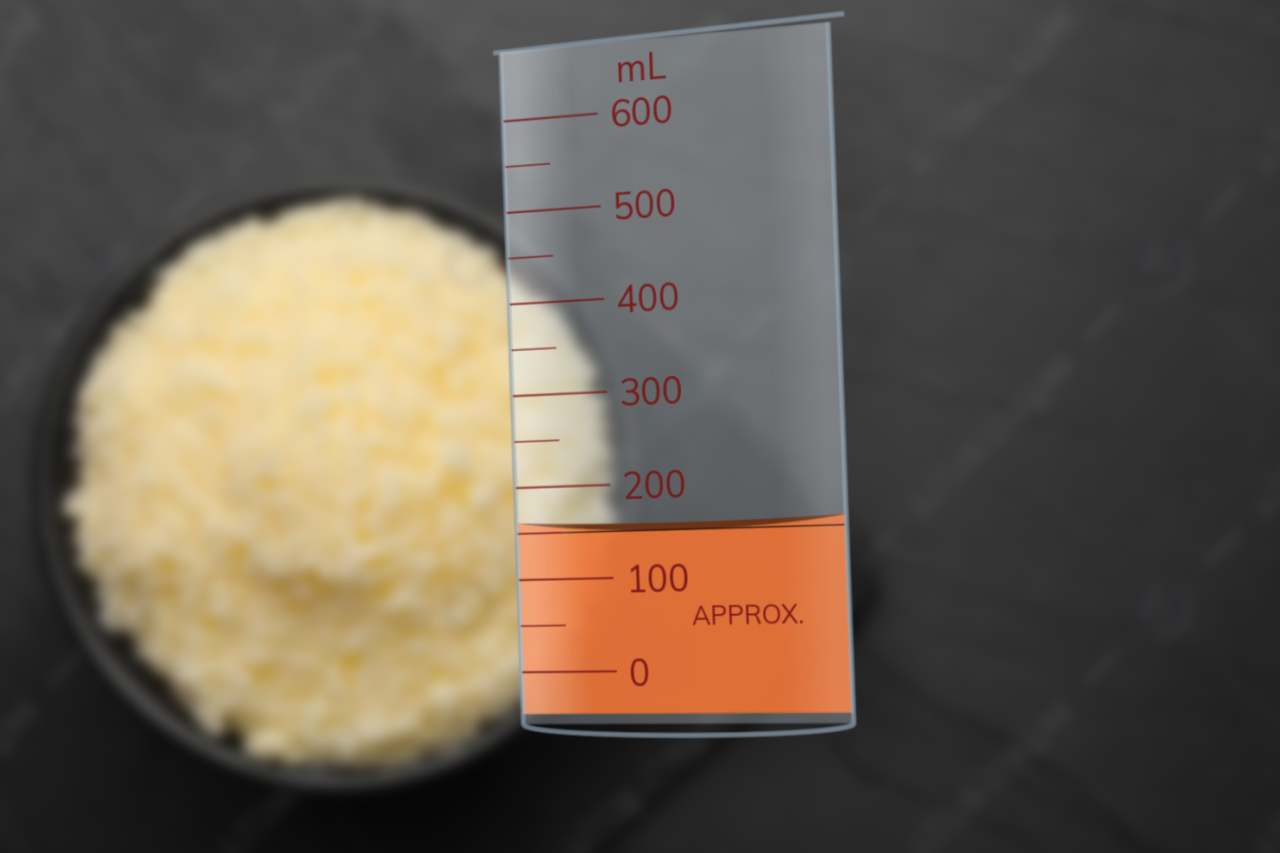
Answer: 150 mL
